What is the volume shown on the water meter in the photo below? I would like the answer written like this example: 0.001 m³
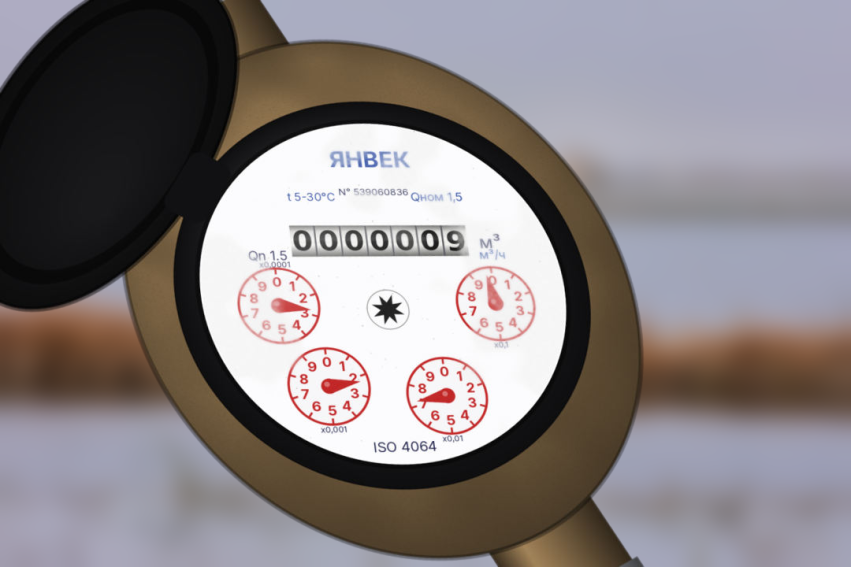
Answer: 8.9722 m³
